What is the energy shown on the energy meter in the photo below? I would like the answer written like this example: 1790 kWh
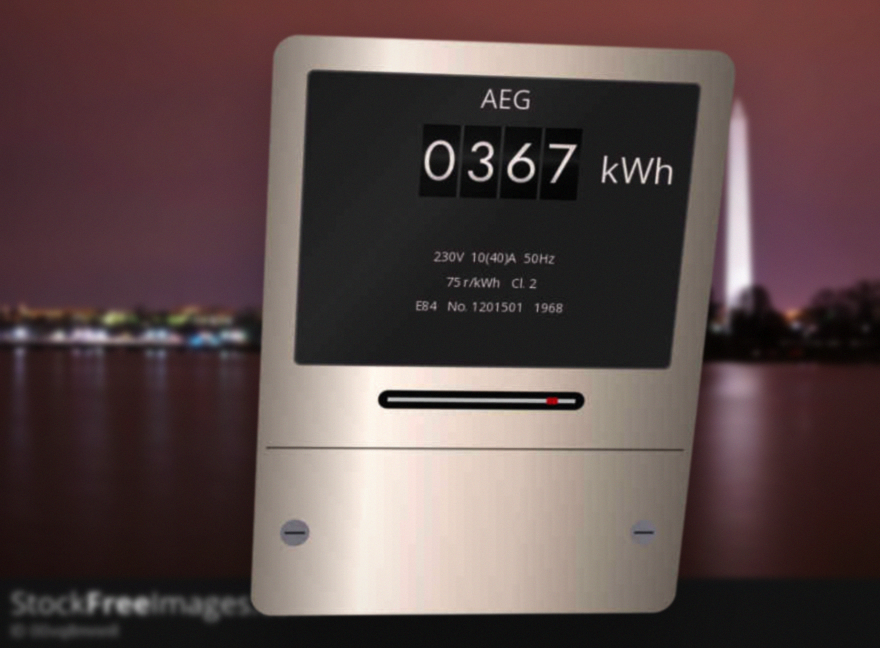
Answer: 367 kWh
